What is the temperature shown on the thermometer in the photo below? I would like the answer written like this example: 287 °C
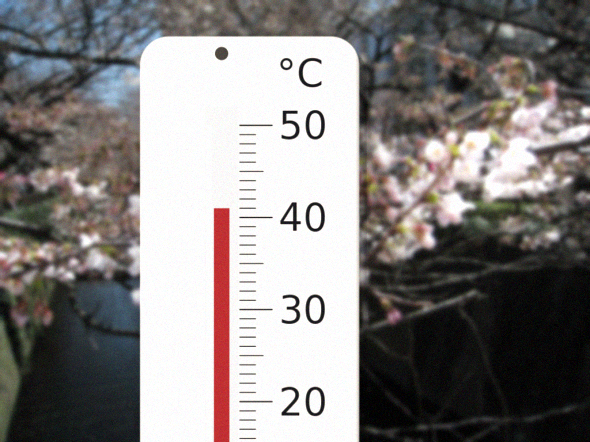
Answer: 41 °C
